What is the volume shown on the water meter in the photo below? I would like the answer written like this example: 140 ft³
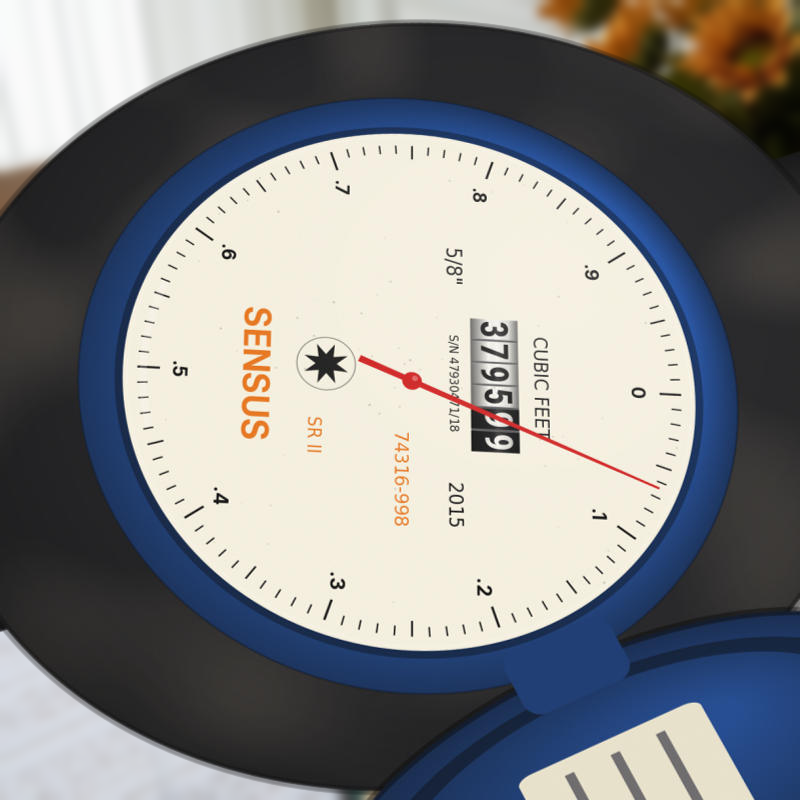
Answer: 379599.06 ft³
